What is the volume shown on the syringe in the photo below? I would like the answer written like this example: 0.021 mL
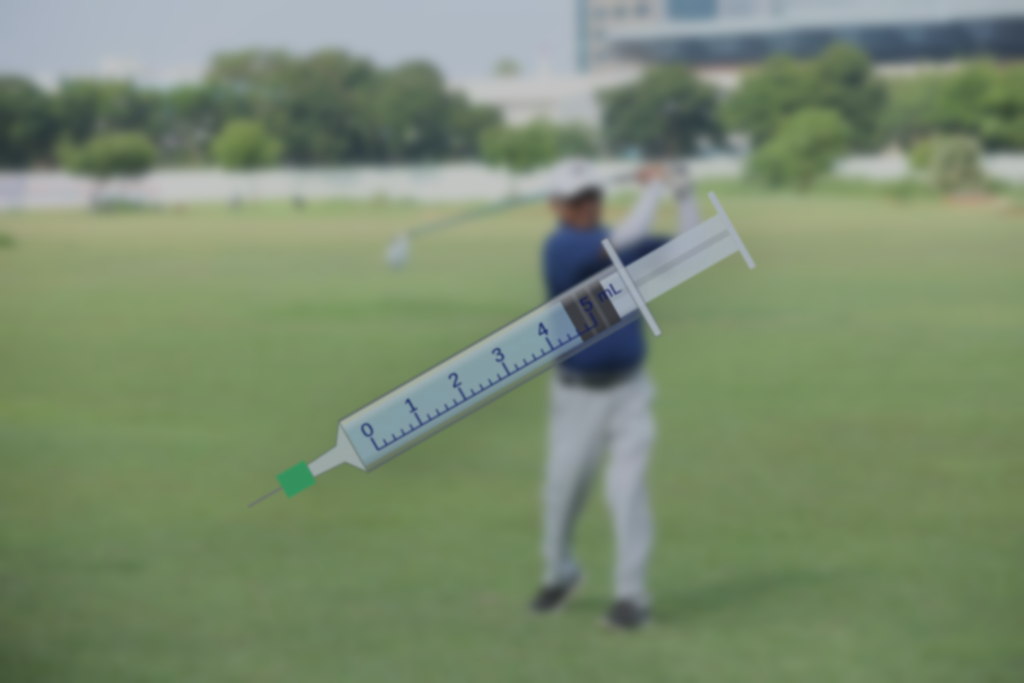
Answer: 4.6 mL
